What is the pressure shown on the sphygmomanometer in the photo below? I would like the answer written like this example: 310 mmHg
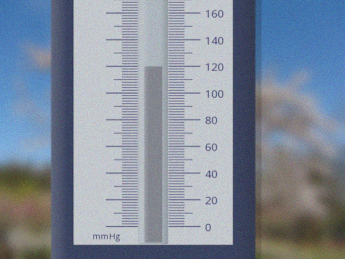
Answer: 120 mmHg
